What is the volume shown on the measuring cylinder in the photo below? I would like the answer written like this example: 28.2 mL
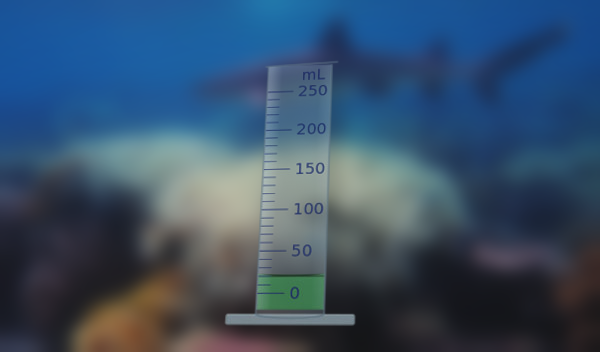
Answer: 20 mL
